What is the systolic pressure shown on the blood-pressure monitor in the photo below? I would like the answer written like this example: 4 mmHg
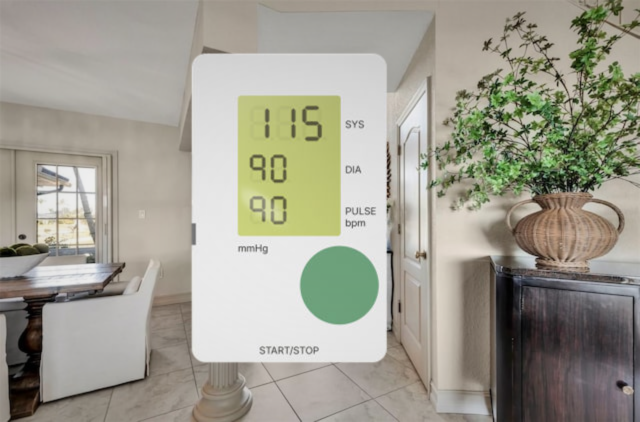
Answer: 115 mmHg
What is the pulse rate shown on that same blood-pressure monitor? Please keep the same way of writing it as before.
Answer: 90 bpm
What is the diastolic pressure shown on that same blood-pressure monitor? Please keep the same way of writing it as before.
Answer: 90 mmHg
